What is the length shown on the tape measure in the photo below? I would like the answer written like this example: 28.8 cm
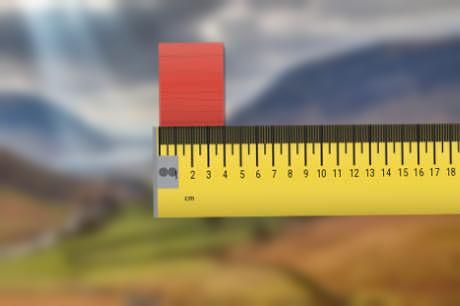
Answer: 4 cm
